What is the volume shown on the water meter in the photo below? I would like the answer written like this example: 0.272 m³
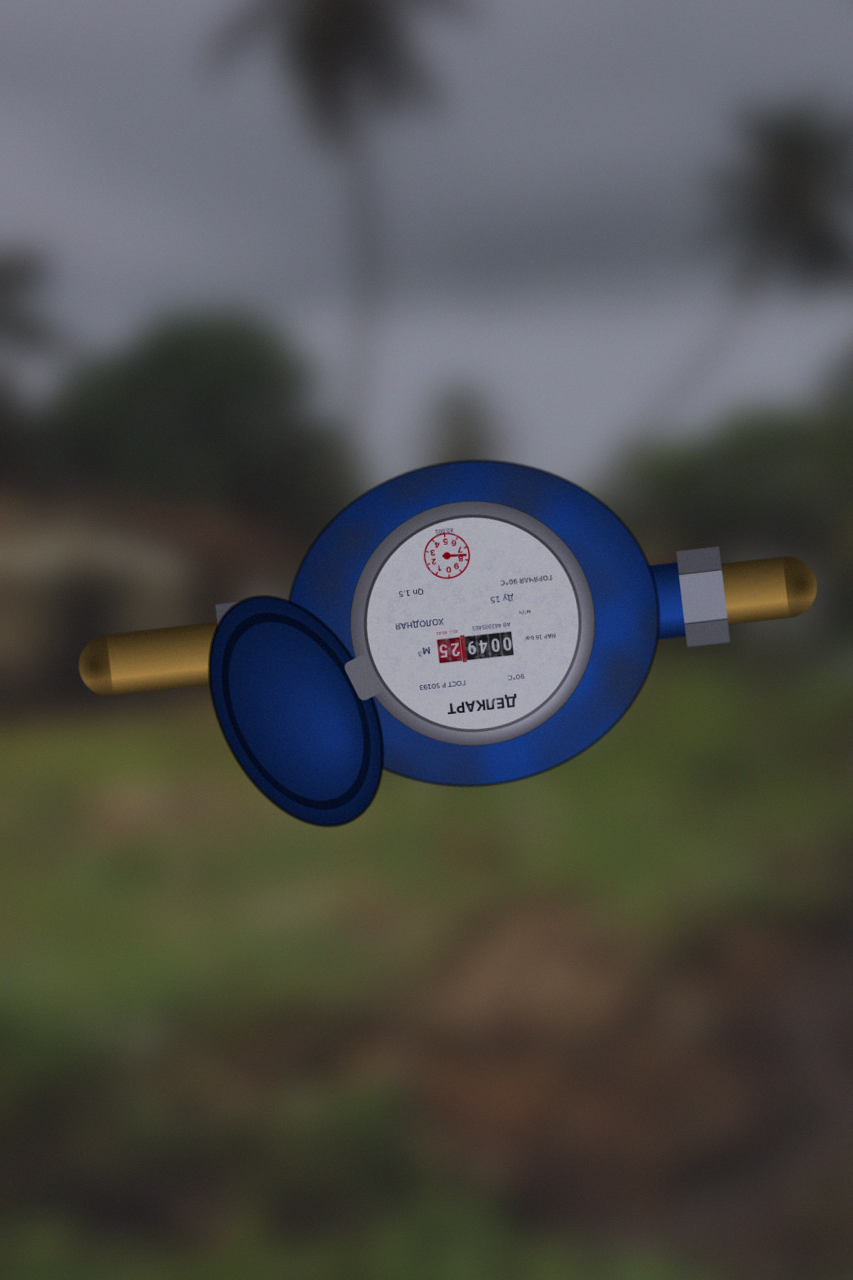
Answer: 49.257 m³
